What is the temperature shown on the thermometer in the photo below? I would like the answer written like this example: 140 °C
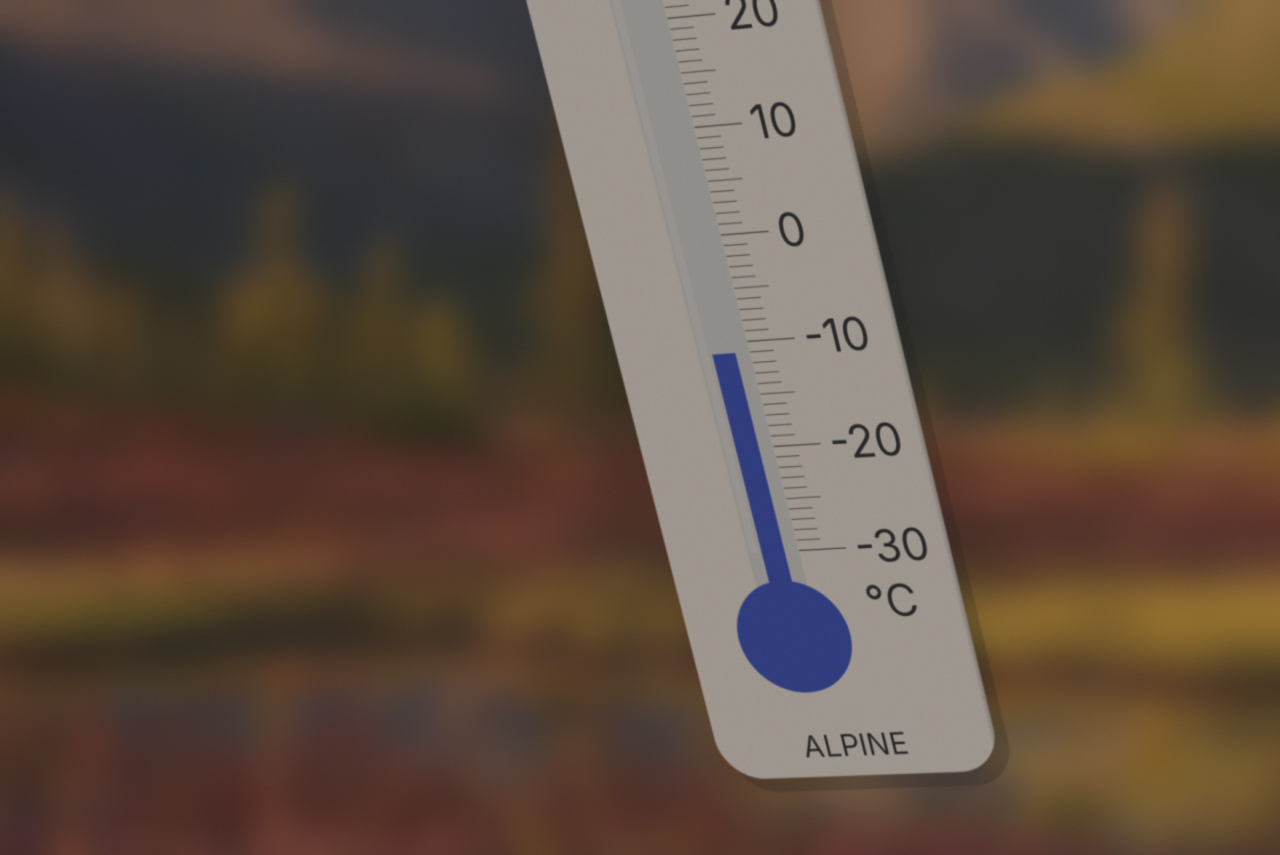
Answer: -11 °C
